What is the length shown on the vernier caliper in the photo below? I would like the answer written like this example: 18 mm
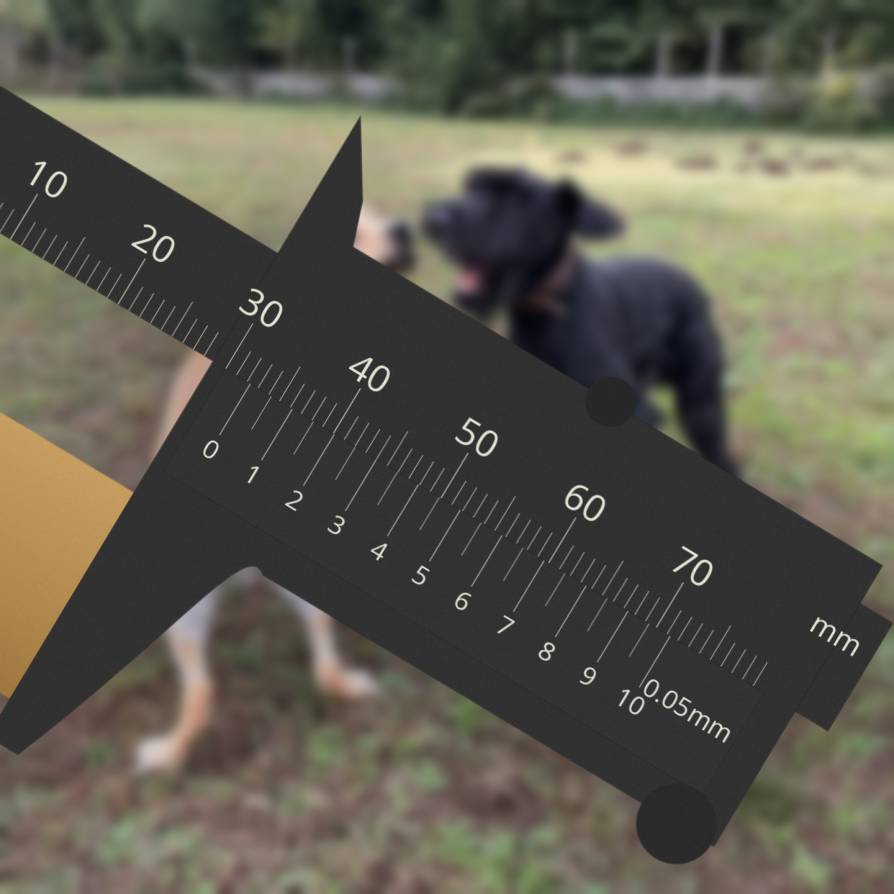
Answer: 32.3 mm
